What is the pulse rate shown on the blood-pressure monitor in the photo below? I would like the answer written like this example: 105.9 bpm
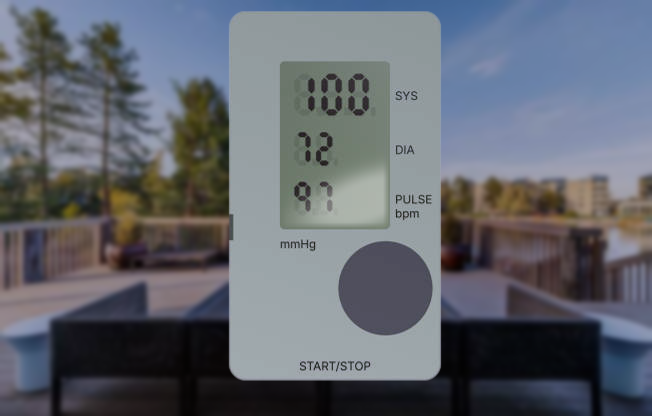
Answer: 97 bpm
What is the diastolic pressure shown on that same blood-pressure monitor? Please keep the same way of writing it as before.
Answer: 72 mmHg
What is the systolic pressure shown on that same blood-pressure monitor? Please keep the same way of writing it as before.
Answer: 100 mmHg
